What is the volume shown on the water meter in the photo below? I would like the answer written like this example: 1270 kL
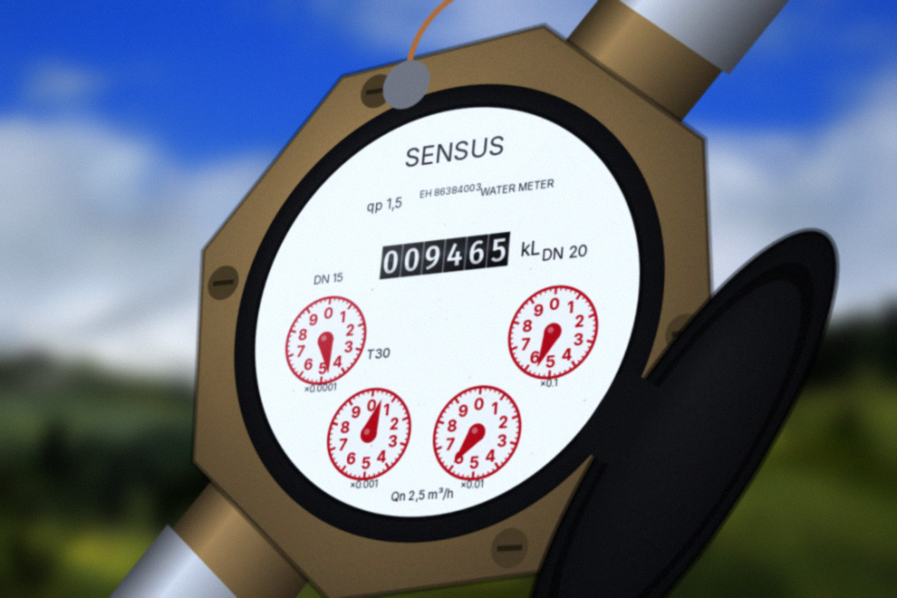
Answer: 9465.5604 kL
